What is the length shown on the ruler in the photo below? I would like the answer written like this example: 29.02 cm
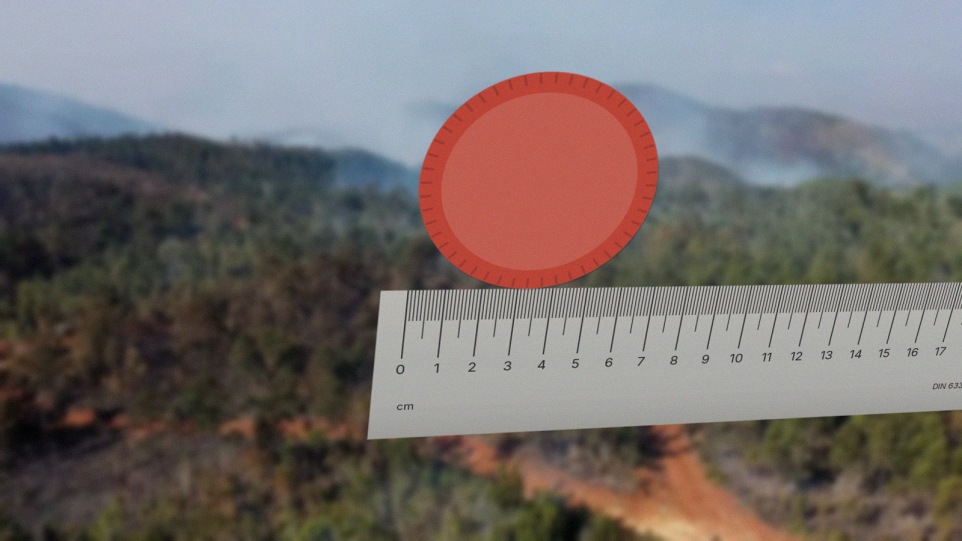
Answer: 6.5 cm
